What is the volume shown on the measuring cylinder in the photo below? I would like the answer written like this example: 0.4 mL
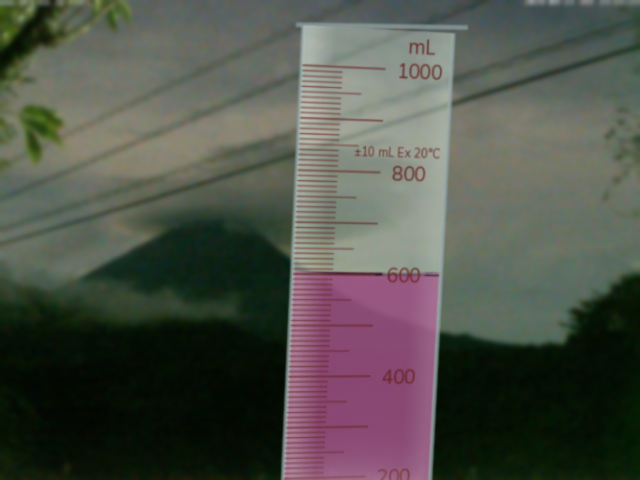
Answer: 600 mL
